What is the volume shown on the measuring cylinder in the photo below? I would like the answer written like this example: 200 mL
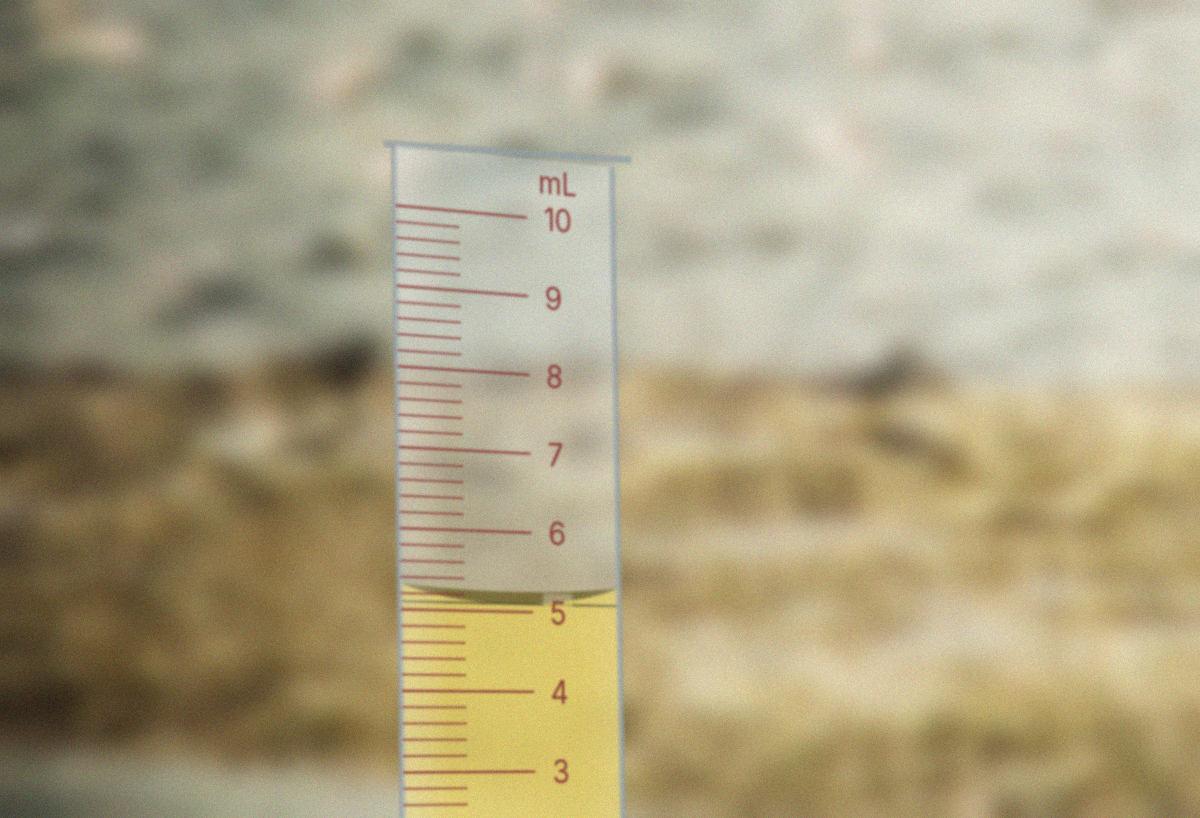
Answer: 5.1 mL
